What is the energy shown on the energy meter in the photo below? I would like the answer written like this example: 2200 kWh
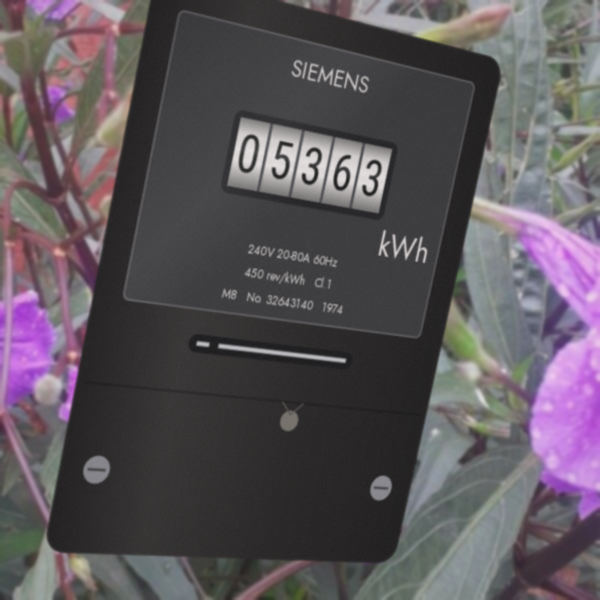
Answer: 5363 kWh
